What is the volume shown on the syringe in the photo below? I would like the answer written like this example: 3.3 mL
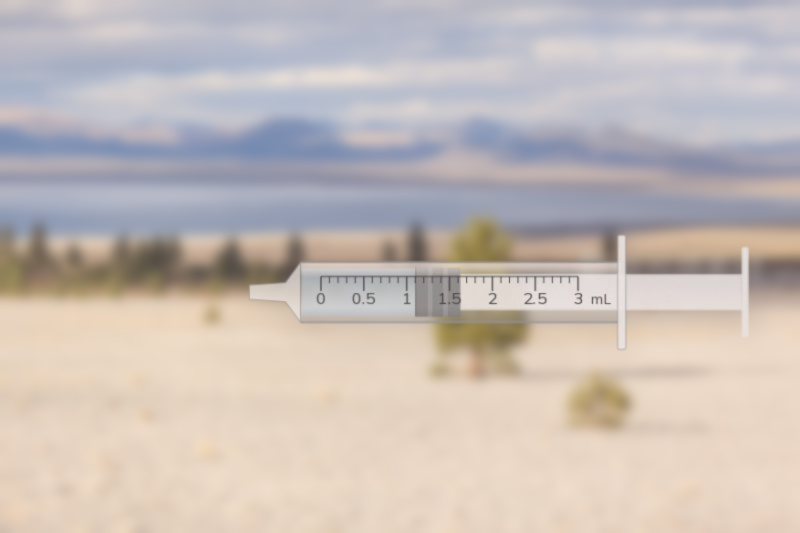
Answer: 1.1 mL
